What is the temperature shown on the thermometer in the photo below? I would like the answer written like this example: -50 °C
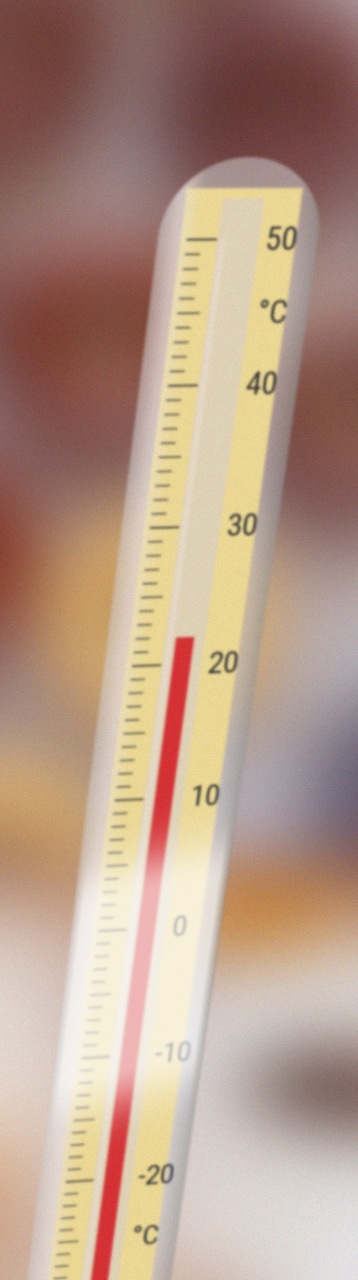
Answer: 22 °C
